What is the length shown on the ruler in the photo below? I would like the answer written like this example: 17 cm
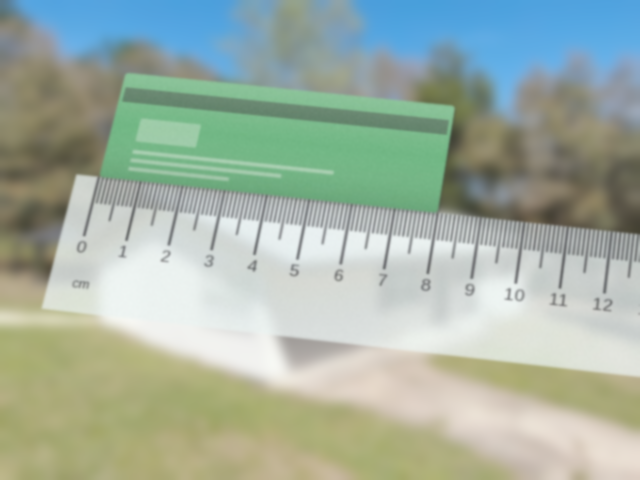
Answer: 8 cm
